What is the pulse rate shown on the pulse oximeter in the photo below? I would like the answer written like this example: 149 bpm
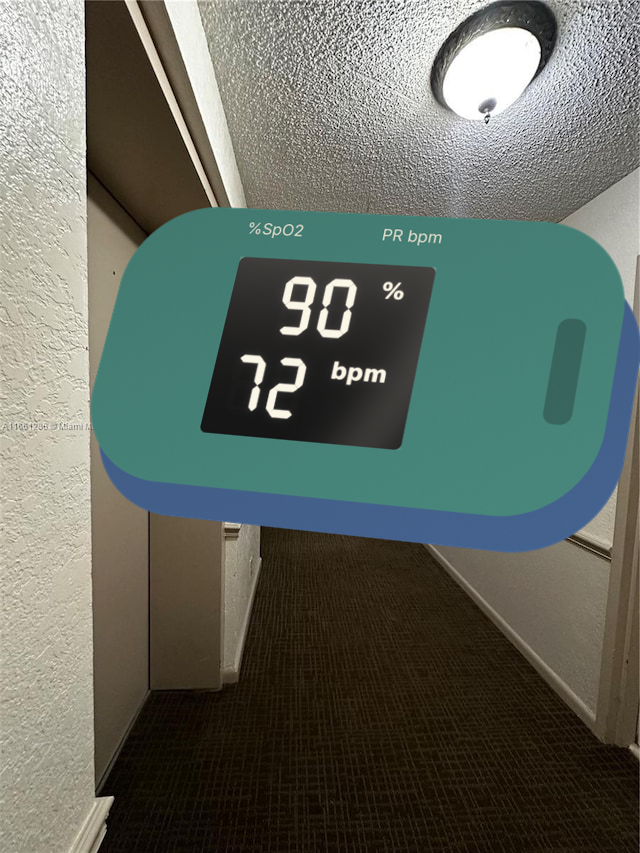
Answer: 72 bpm
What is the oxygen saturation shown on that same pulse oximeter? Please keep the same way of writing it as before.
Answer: 90 %
